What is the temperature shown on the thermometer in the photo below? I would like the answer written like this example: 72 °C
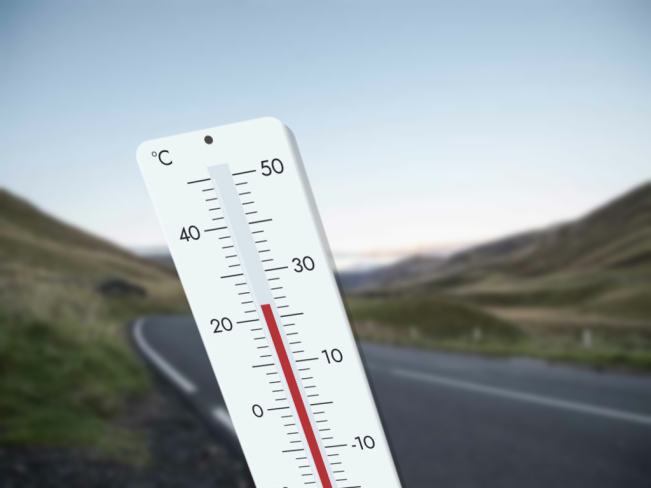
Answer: 23 °C
